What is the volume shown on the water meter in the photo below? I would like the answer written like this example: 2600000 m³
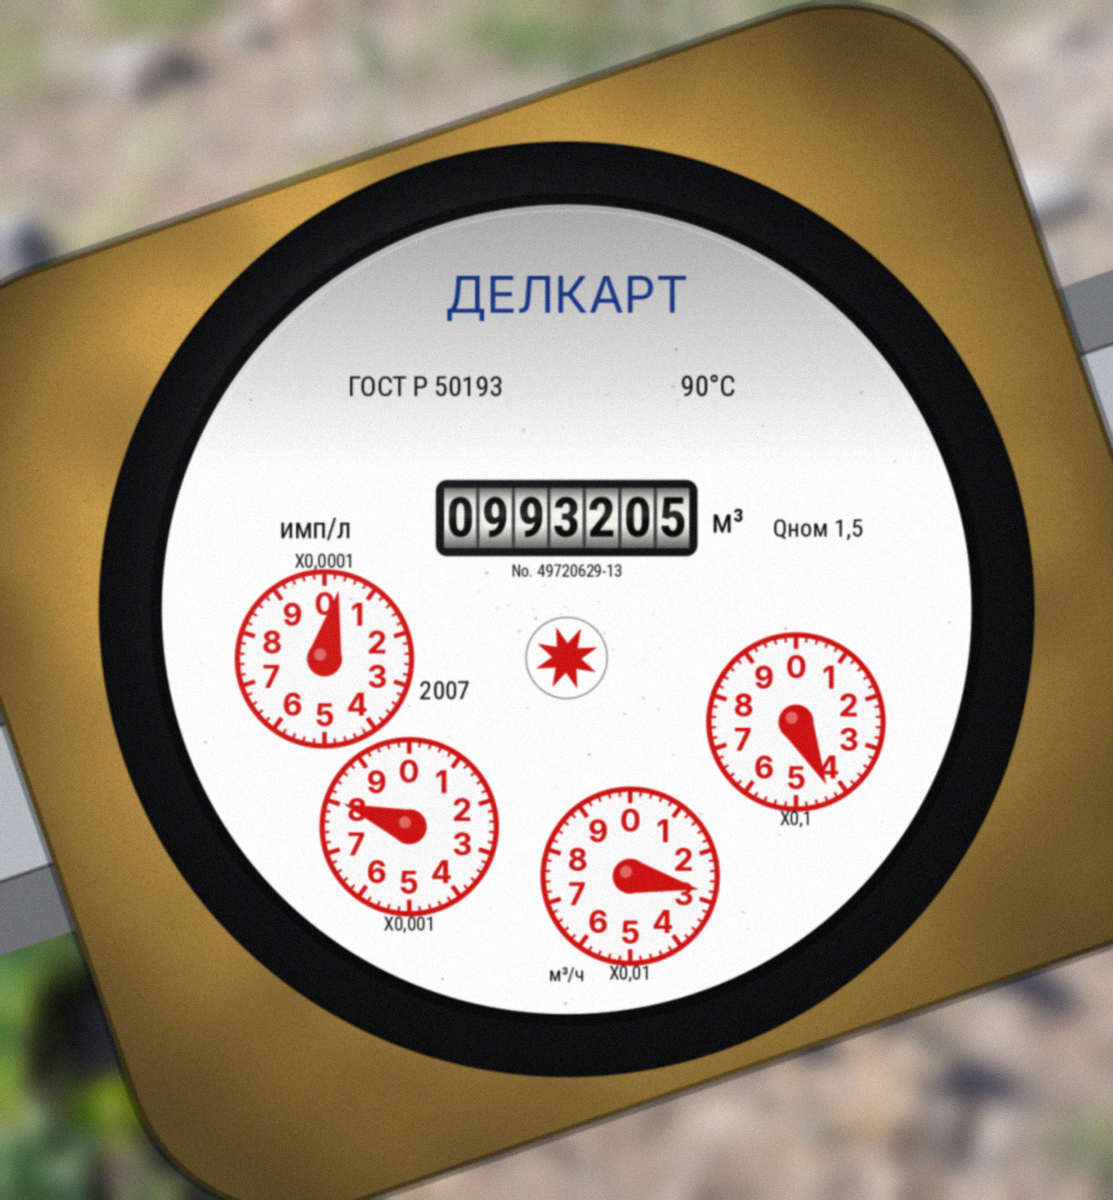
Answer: 993205.4280 m³
